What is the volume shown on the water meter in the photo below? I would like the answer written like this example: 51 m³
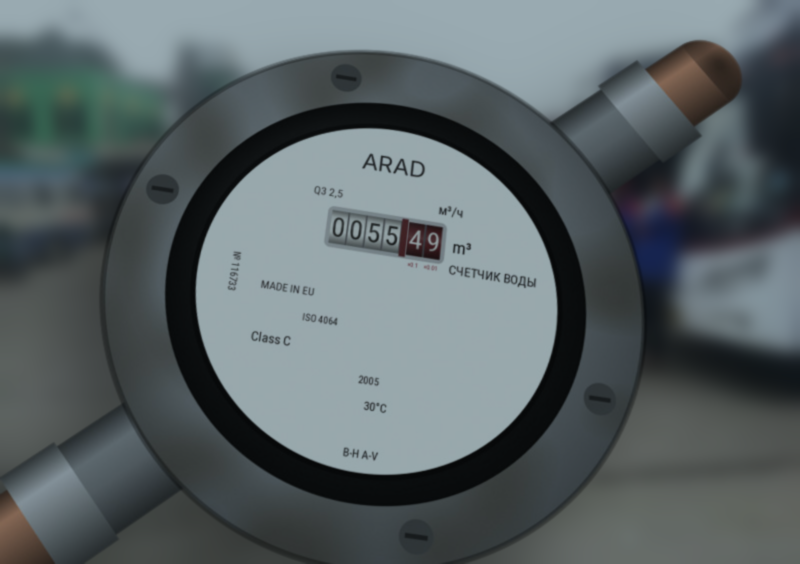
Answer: 55.49 m³
